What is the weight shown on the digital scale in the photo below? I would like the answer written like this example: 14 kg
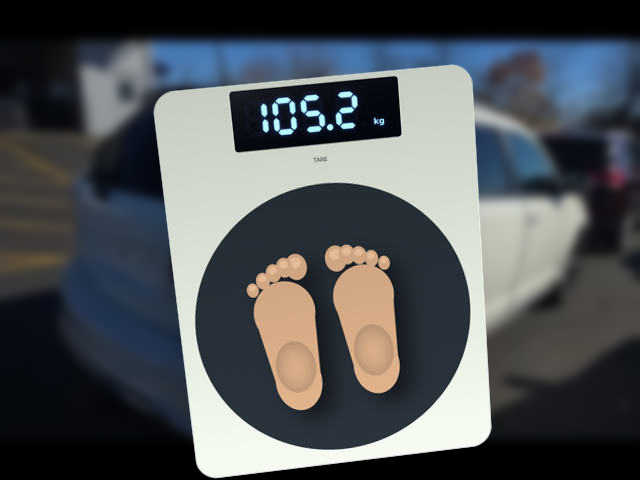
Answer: 105.2 kg
